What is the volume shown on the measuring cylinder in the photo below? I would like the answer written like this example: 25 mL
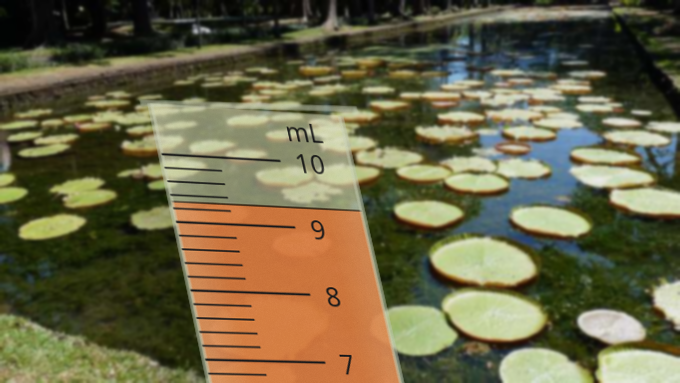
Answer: 9.3 mL
